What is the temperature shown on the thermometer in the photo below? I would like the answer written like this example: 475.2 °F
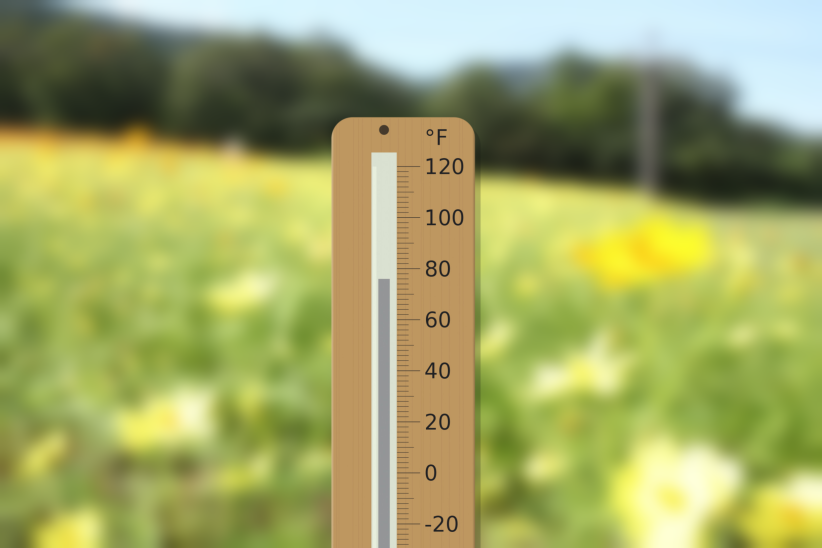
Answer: 76 °F
